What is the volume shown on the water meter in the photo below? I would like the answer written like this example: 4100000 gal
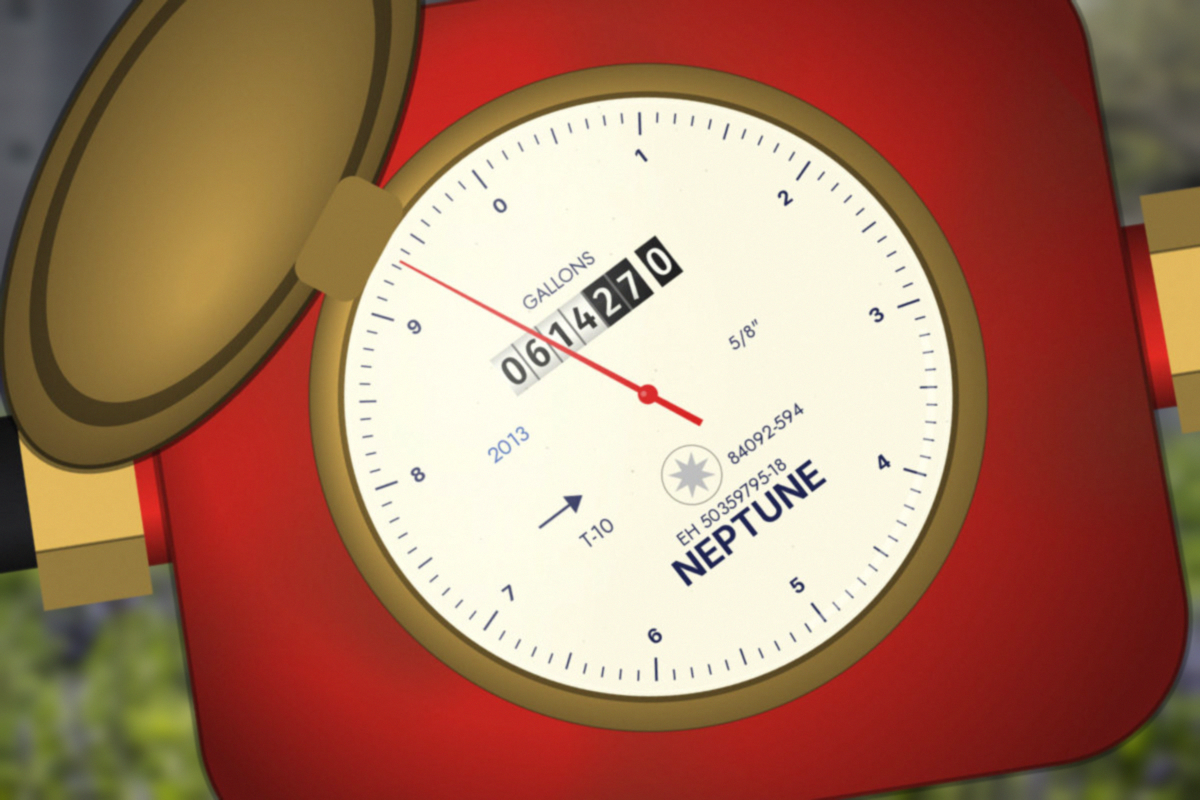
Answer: 614269.3 gal
